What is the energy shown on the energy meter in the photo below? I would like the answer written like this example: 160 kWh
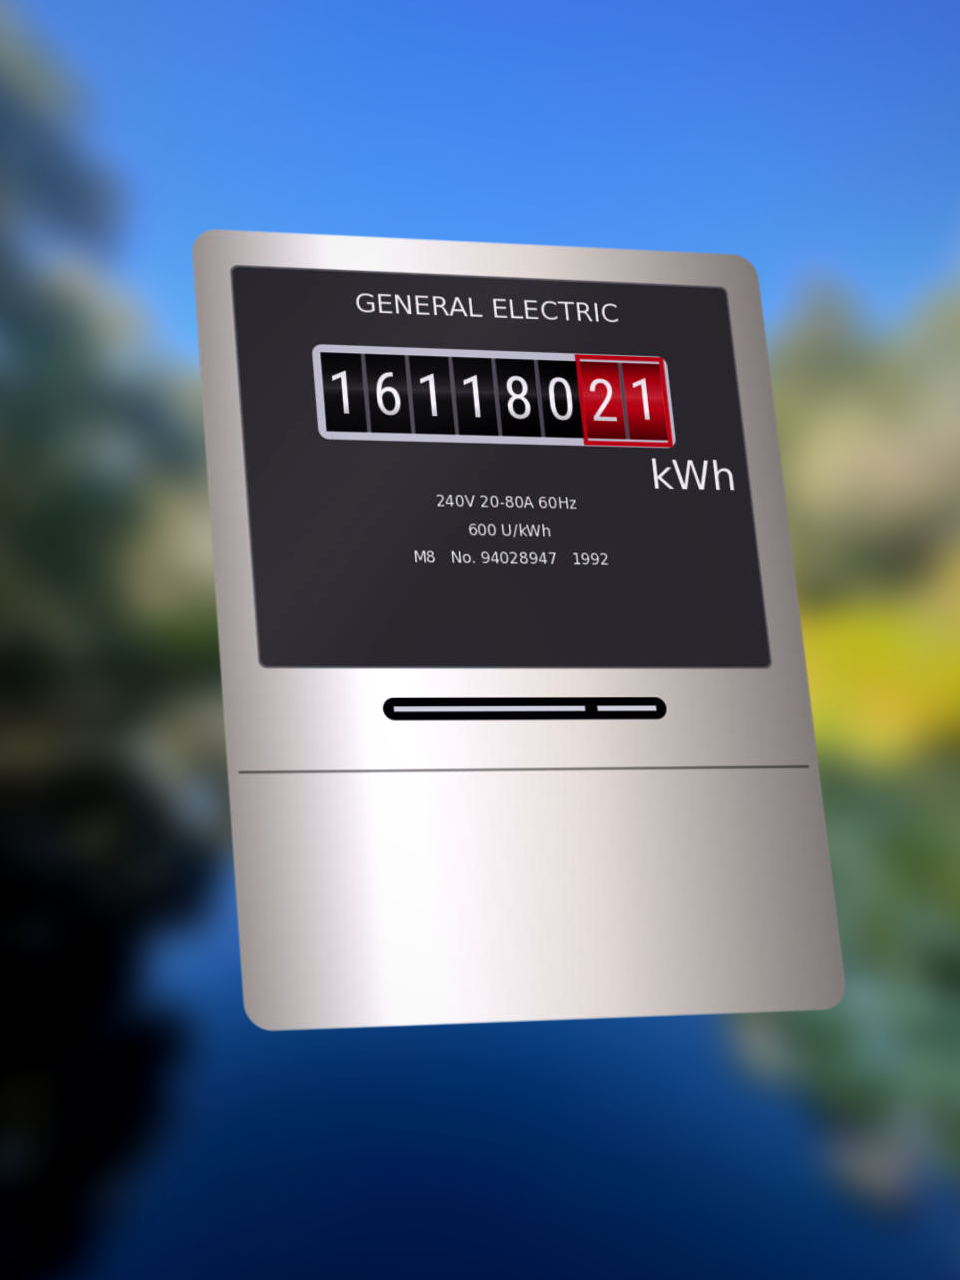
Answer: 161180.21 kWh
